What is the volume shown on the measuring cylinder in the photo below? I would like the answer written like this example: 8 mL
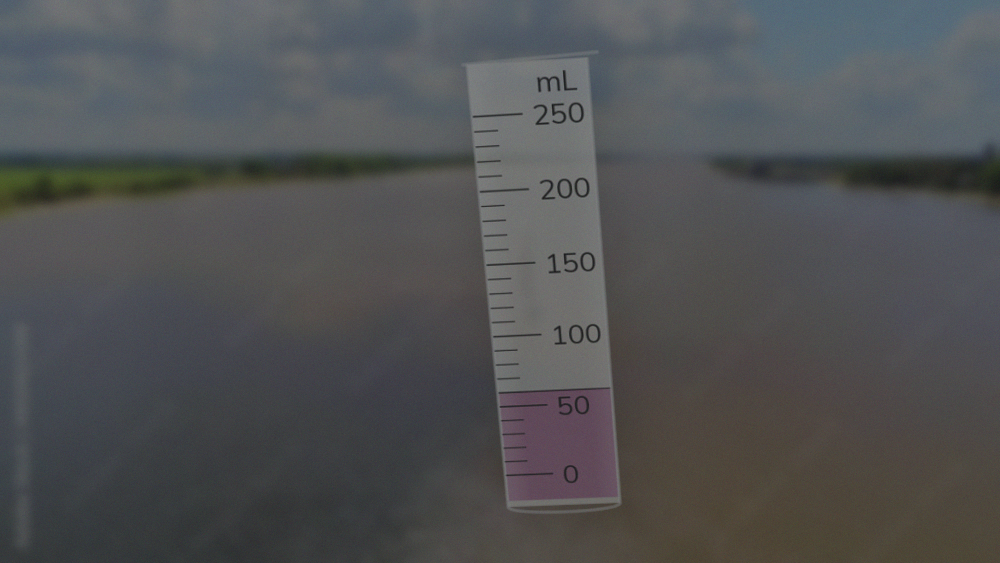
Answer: 60 mL
